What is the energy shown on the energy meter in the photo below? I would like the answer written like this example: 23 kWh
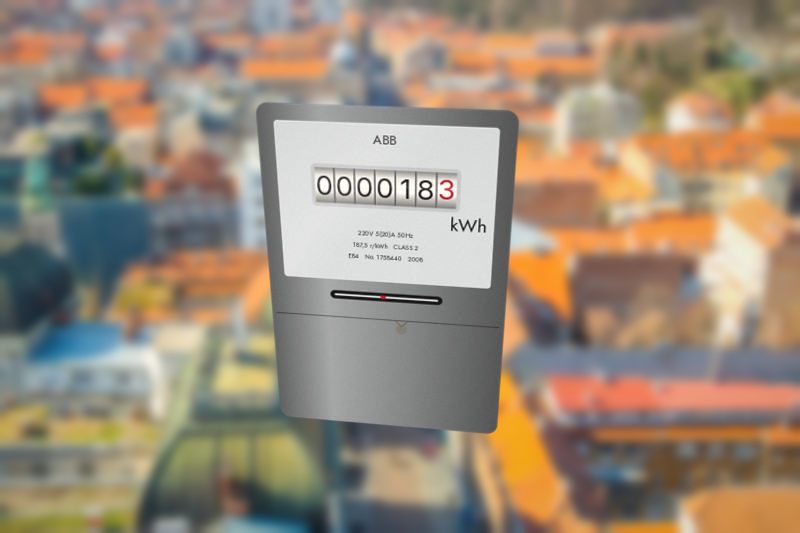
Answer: 18.3 kWh
